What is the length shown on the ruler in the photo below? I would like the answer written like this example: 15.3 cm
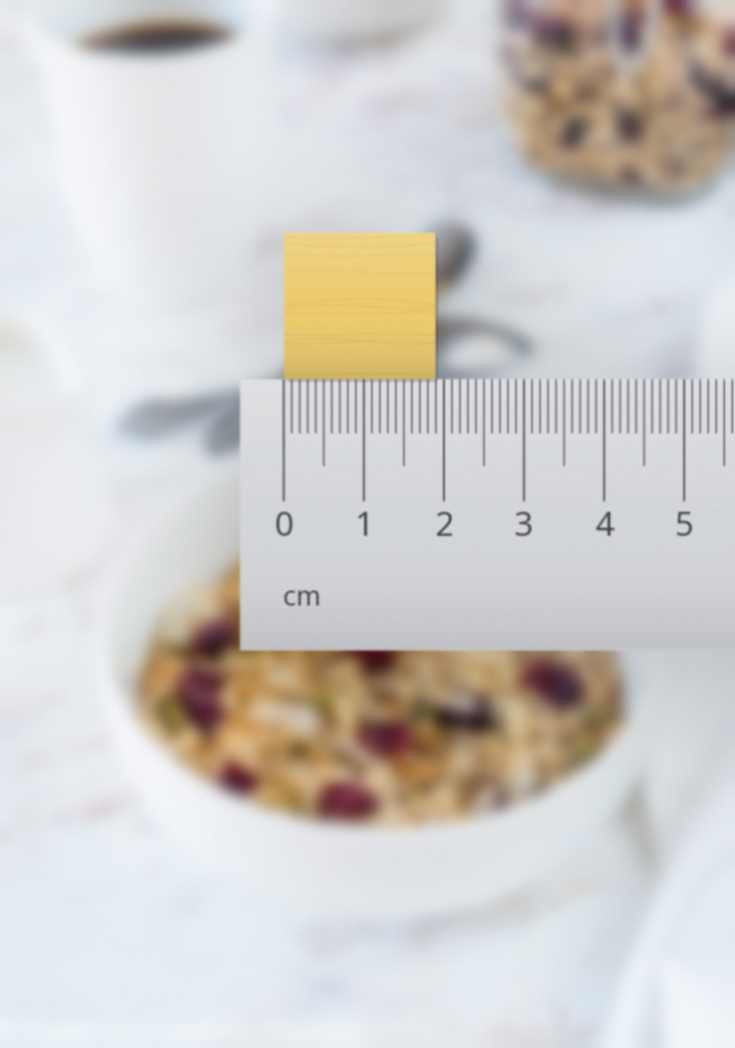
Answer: 1.9 cm
